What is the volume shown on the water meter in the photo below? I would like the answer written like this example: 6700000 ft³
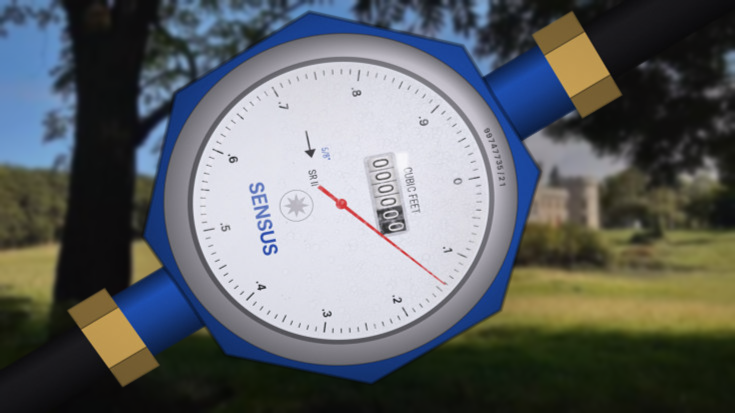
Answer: 0.14 ft³
